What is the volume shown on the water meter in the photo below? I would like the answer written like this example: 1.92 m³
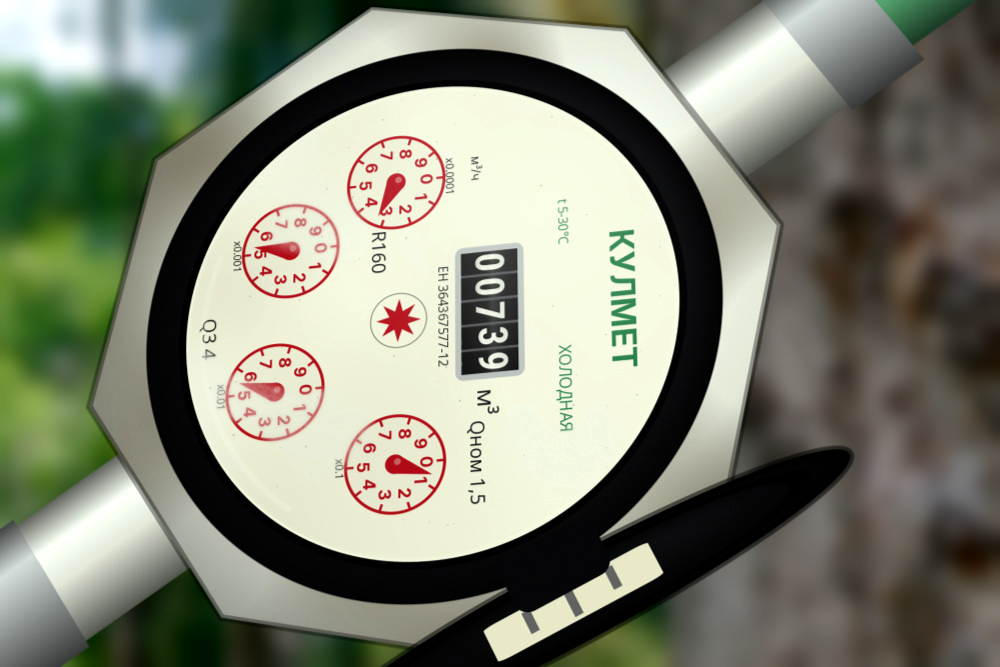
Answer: 739.0553 m³
